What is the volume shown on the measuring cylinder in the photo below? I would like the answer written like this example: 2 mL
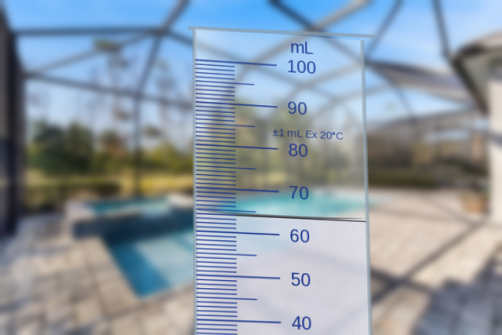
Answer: 64 mL
